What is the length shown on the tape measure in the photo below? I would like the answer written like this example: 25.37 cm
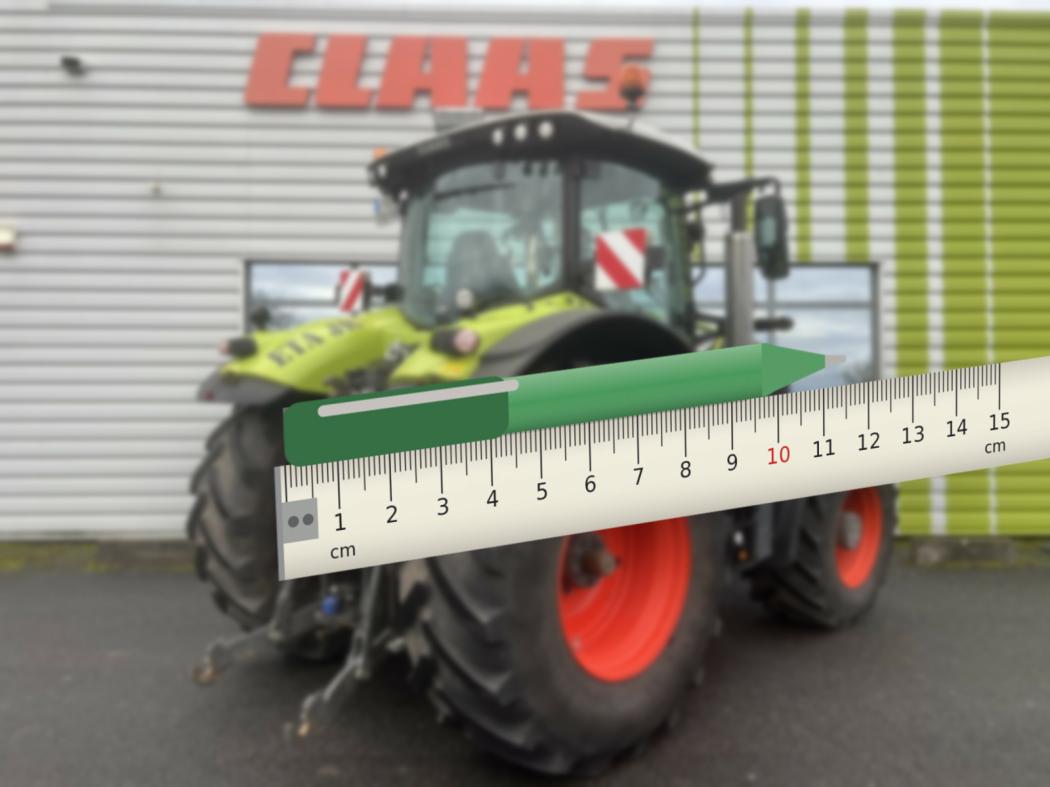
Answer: 11.5 cm
